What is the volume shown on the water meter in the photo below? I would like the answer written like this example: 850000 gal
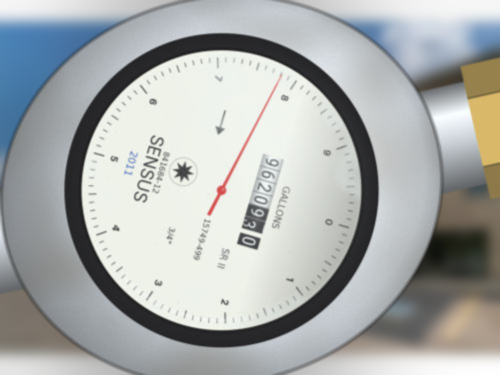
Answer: 9620927.8 gal
